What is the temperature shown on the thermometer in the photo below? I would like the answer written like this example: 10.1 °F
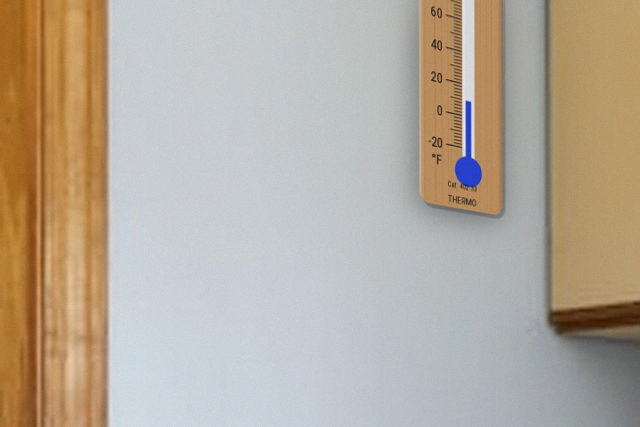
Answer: 10 °F
